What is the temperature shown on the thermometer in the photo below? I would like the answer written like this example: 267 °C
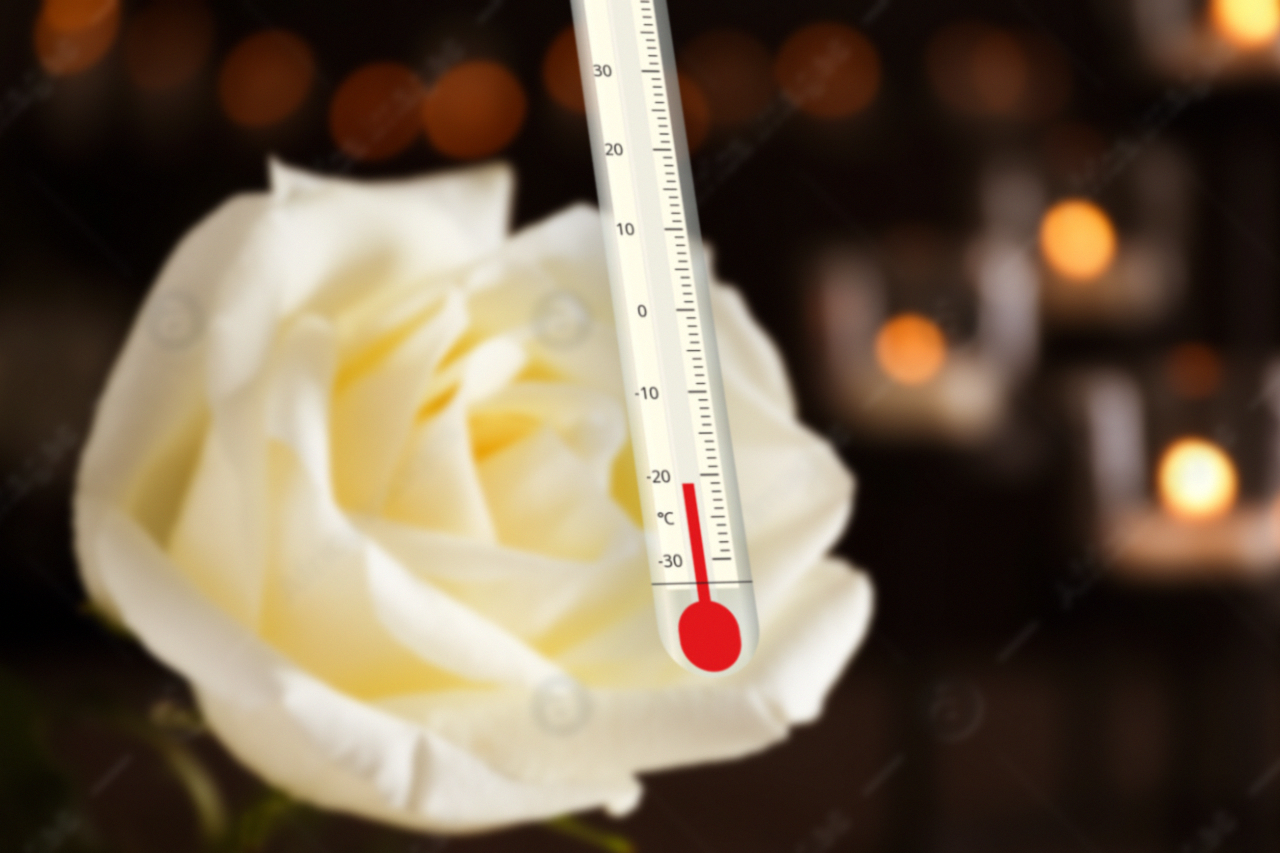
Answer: -21 °C
